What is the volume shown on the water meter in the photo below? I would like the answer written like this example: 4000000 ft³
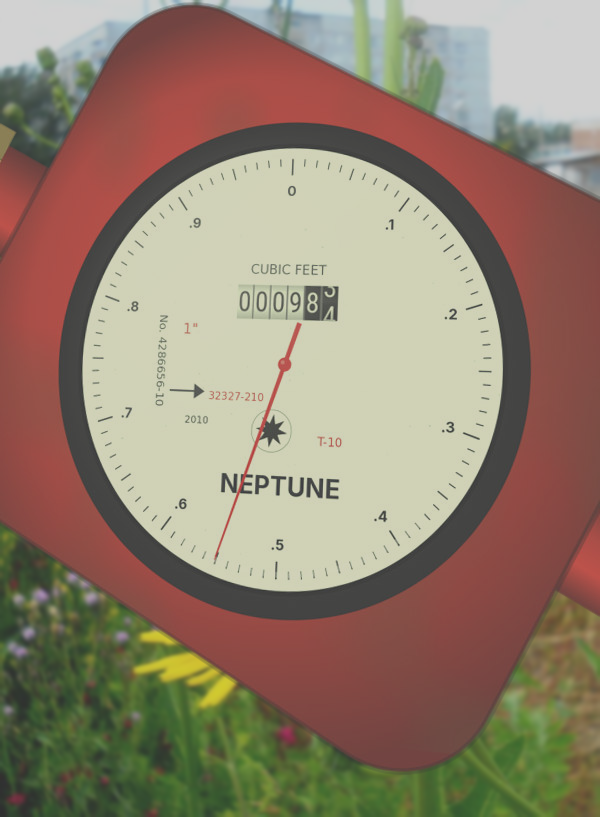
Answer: 983.55 ft³
